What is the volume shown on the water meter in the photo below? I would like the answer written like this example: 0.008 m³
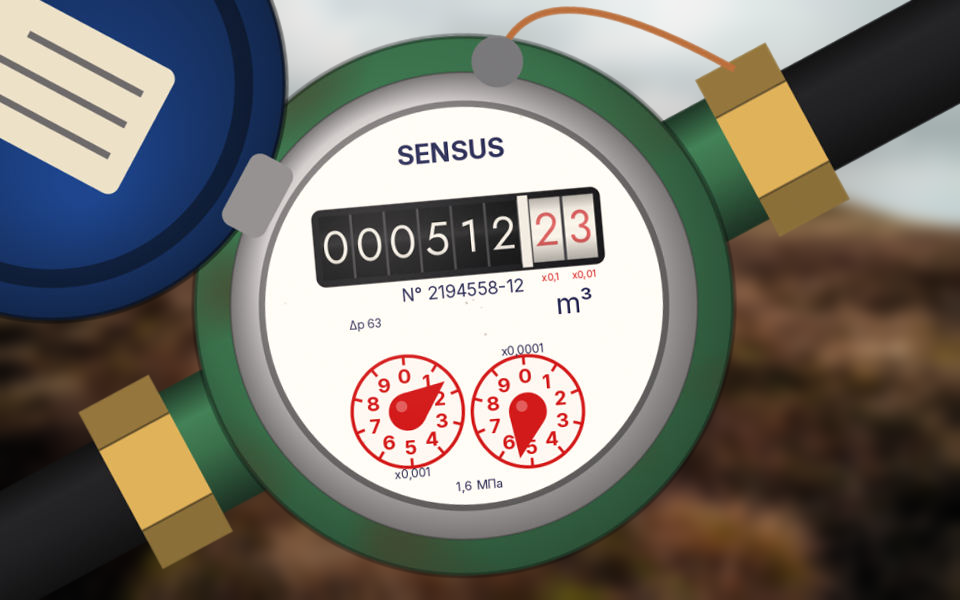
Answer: 512.2315 m³
